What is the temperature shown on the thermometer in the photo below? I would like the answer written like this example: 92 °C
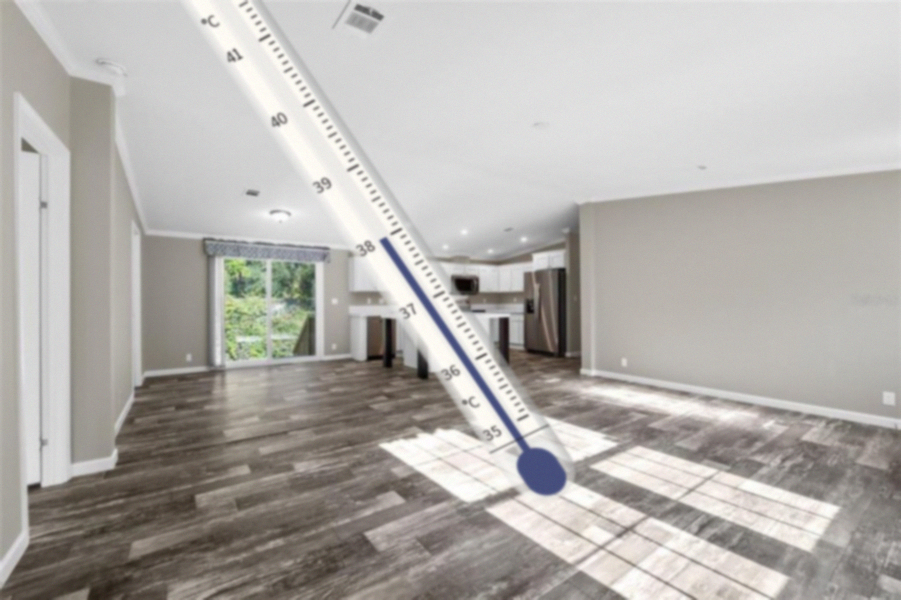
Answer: 38 °C
